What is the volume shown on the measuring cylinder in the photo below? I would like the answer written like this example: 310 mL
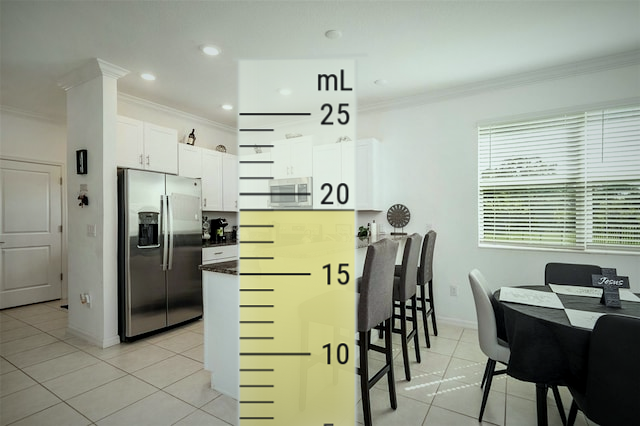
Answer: 19 mL
